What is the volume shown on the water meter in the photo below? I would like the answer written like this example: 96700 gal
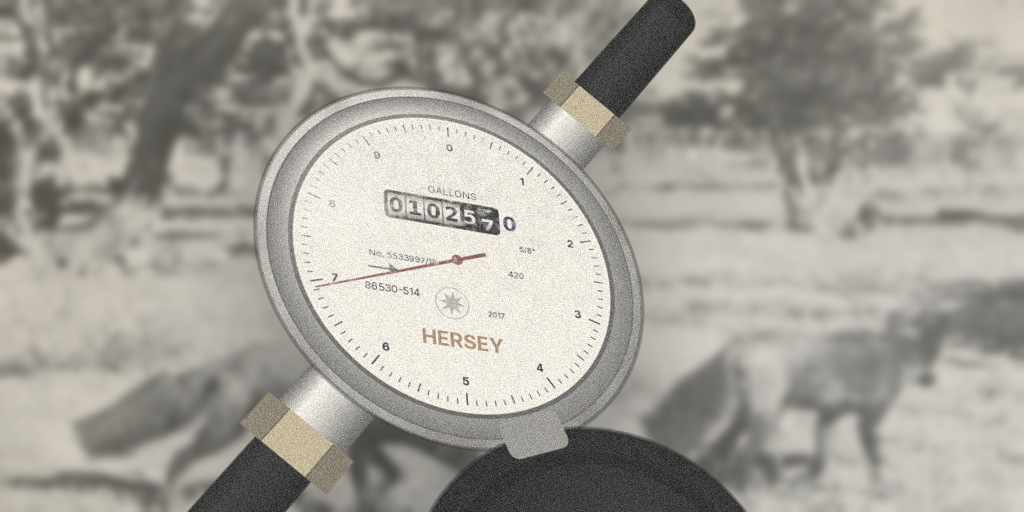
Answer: 102566.9 gal
